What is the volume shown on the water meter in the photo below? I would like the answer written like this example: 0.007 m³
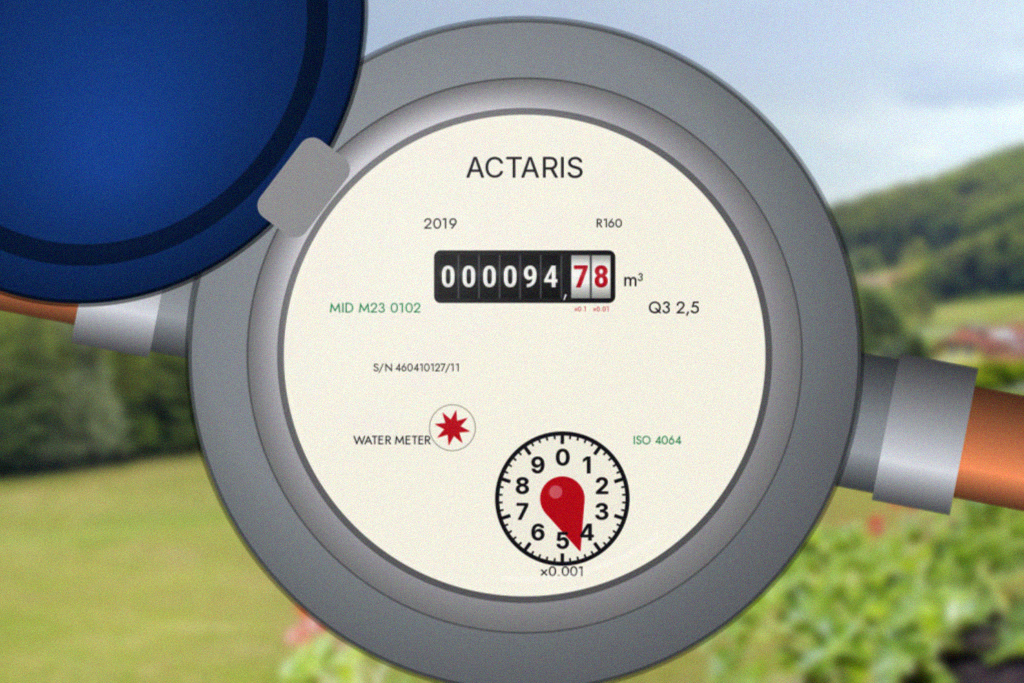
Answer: 94.784 m³
